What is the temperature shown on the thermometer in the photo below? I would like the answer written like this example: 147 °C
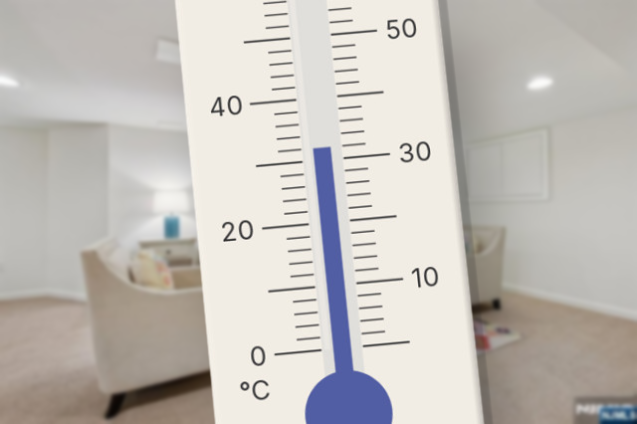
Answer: 32 °C
